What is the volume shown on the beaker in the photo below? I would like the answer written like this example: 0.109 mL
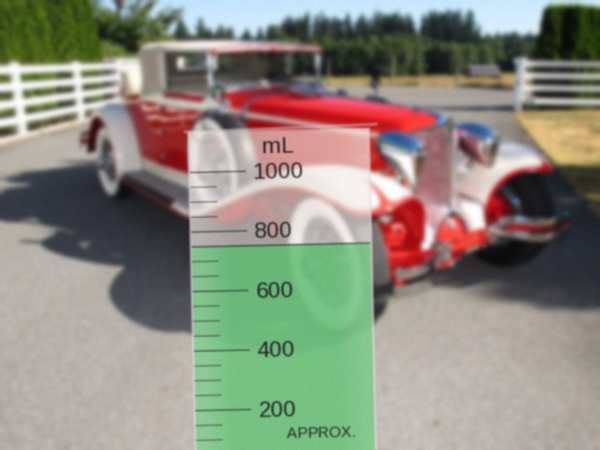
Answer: 750 mL
